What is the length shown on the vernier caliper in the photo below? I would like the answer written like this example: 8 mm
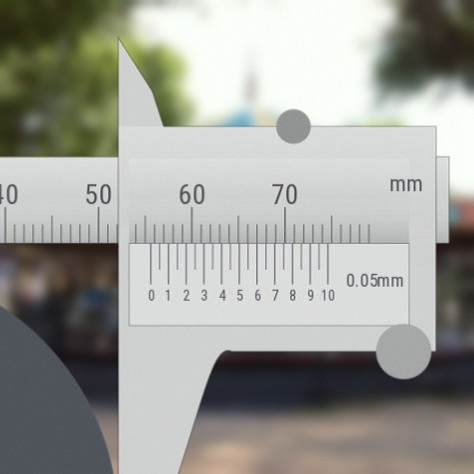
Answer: 55.6 mm
